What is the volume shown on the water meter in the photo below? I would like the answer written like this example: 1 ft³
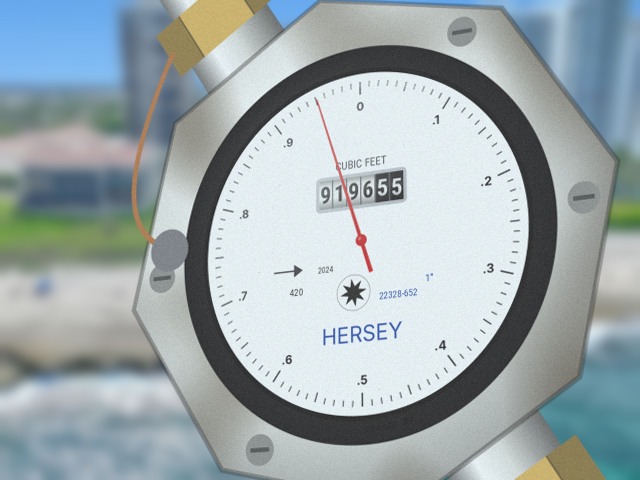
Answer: 919654.95 ft³
